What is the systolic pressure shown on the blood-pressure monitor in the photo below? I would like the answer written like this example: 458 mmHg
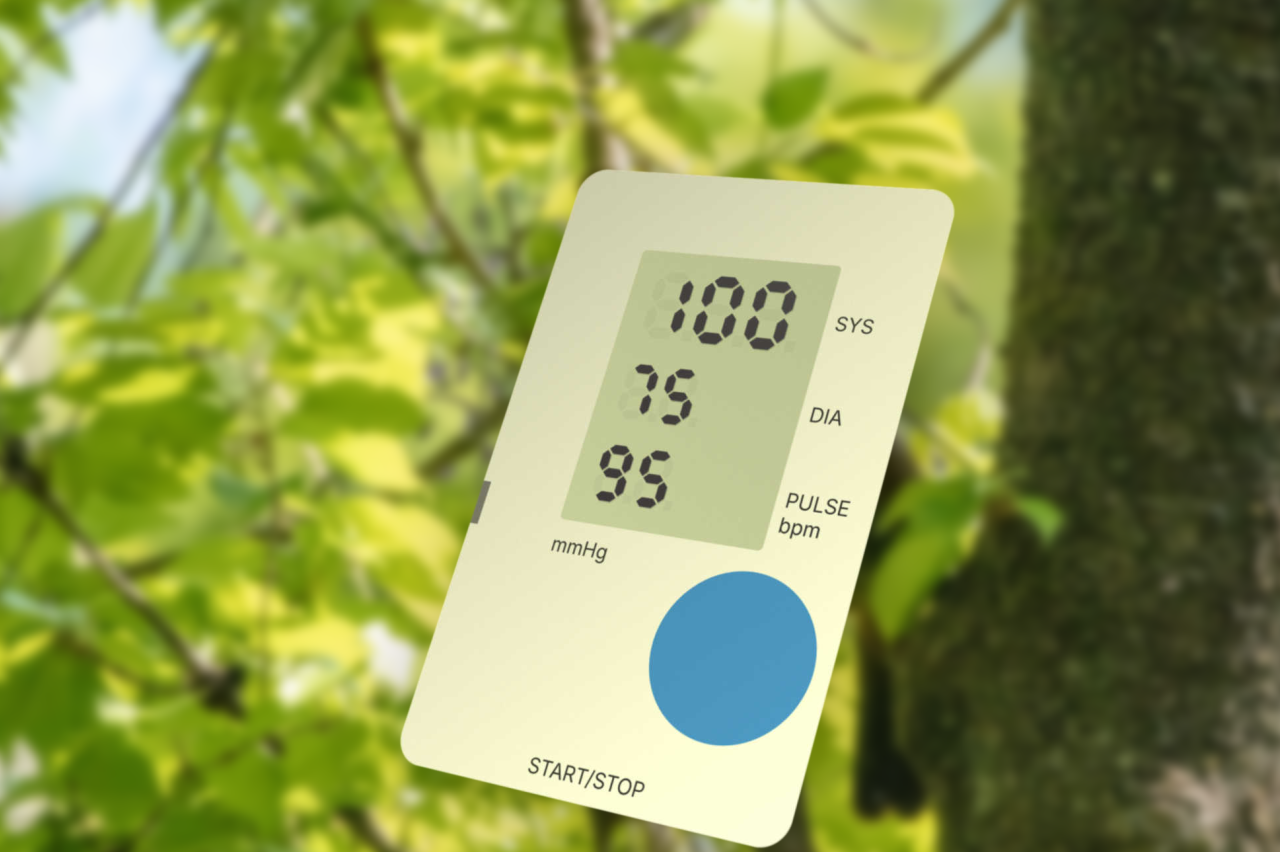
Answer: 100 mmHg
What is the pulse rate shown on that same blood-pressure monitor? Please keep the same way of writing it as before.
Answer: 95 bpm
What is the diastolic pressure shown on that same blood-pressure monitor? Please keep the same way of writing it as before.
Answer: 75 mmHg
